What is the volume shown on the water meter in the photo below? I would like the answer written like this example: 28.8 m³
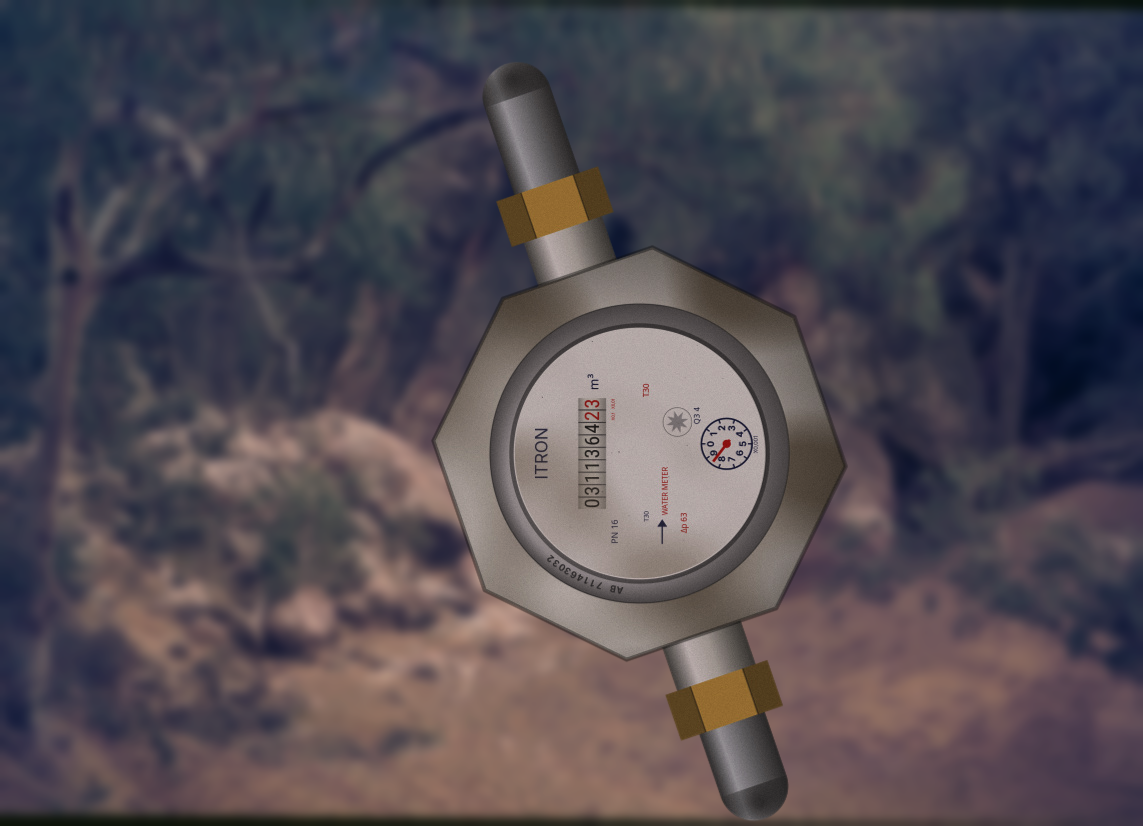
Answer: 311364.238 m³
